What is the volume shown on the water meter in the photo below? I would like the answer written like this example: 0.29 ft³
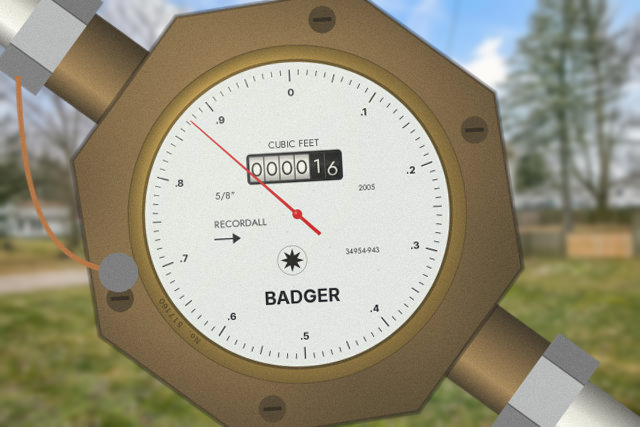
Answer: 15.87 ft³
